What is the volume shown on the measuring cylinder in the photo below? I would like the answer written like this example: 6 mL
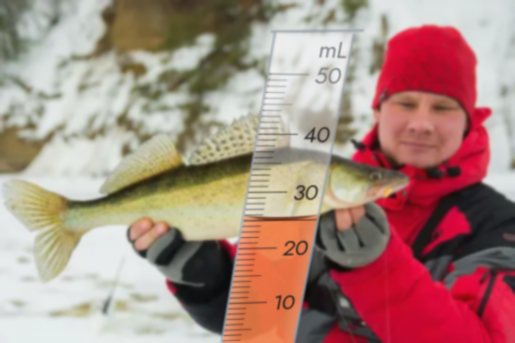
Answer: 25 mL
